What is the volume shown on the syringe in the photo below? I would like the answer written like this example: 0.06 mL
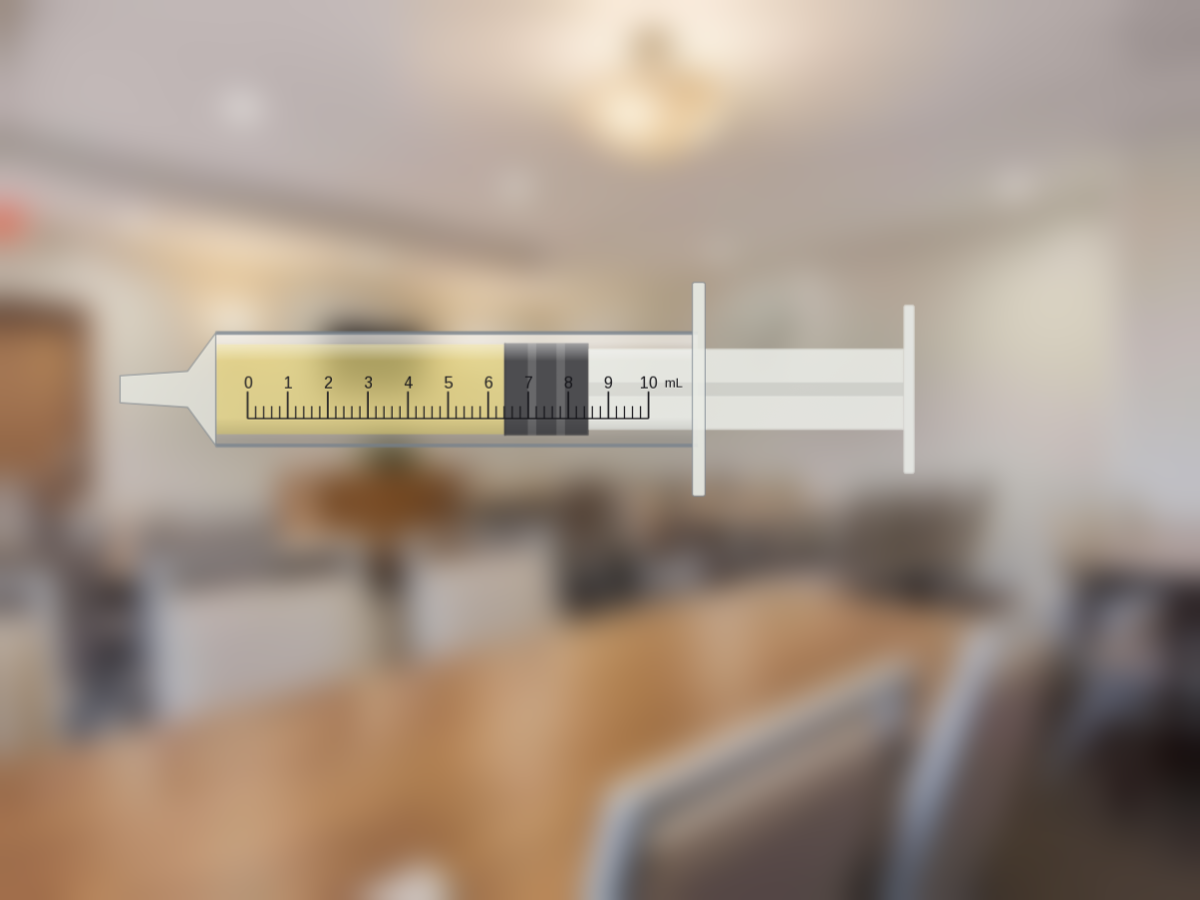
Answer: 6.4 mL
